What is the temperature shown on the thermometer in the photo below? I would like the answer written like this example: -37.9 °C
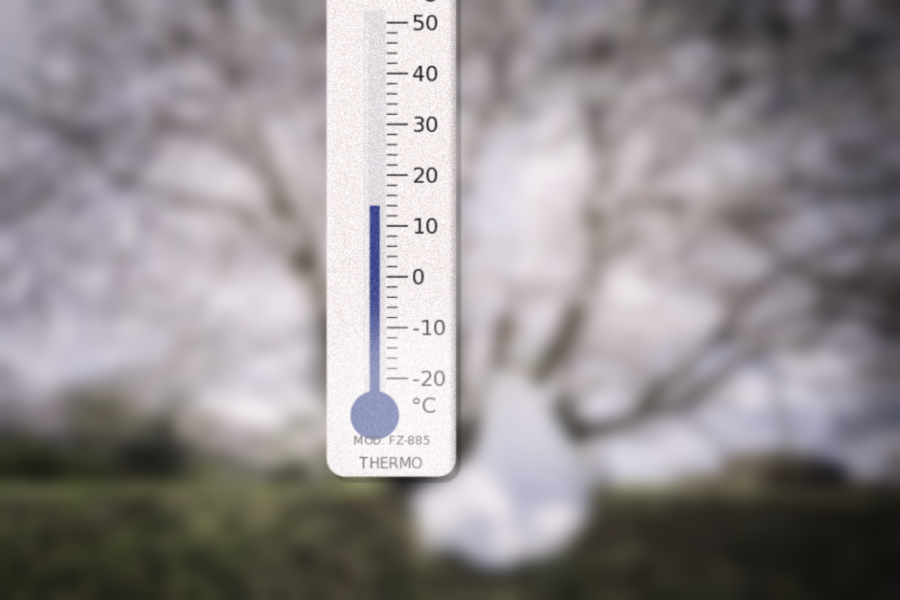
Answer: 14 °C
